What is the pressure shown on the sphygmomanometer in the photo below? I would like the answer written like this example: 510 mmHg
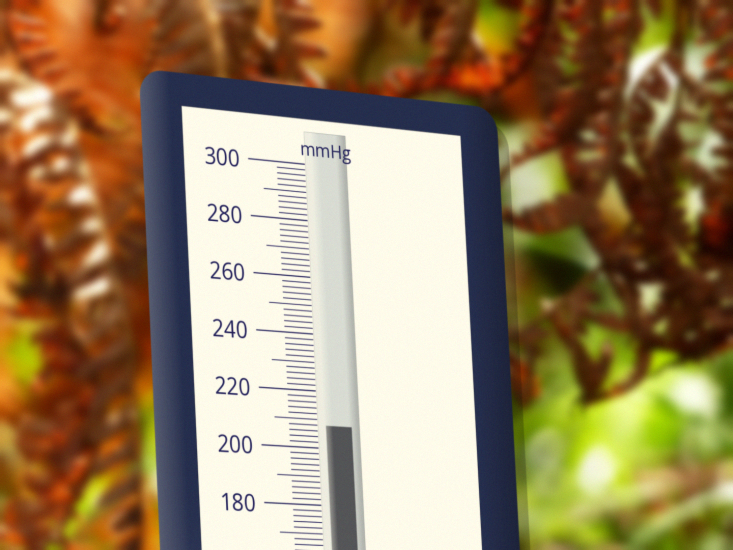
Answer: 208 mmHg
